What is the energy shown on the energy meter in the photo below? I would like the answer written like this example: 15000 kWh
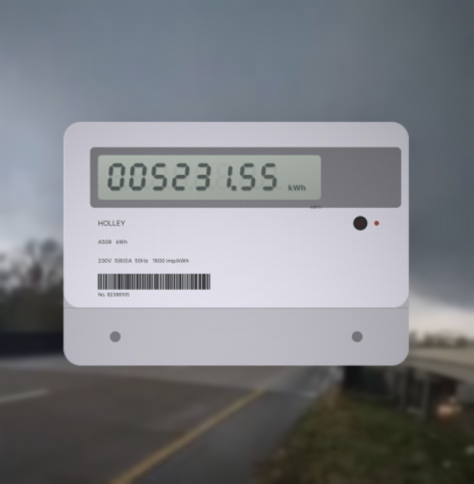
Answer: 5231.55 kWh
